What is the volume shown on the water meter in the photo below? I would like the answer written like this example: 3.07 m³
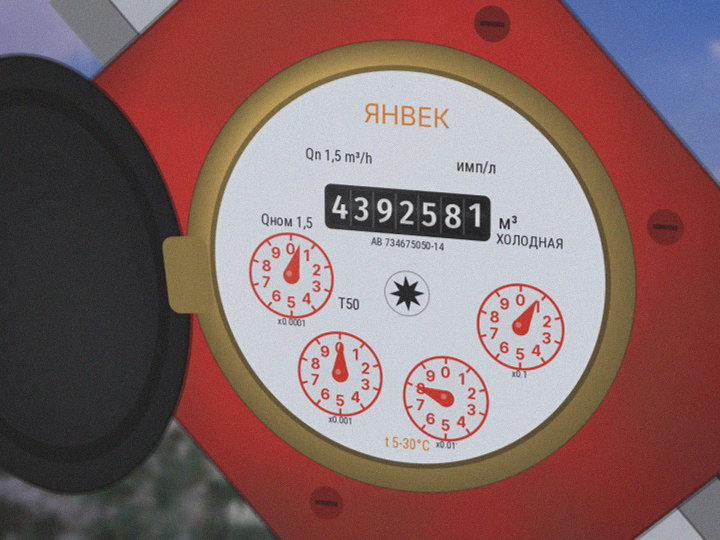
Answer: 4392581.0800 m³
